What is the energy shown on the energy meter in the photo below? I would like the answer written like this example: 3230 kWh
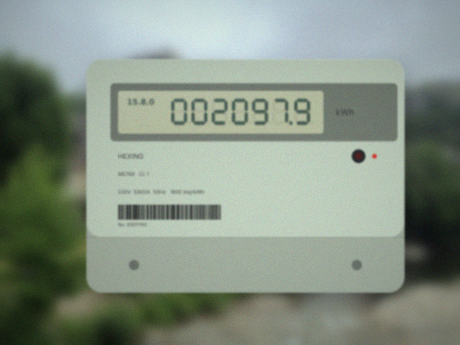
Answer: 2097.9 kWh
